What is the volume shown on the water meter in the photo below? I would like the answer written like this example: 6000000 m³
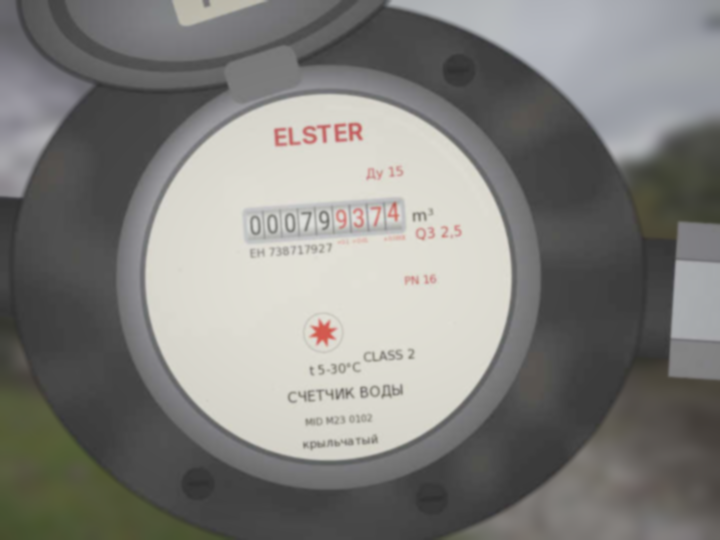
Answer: 79.9374 m³
